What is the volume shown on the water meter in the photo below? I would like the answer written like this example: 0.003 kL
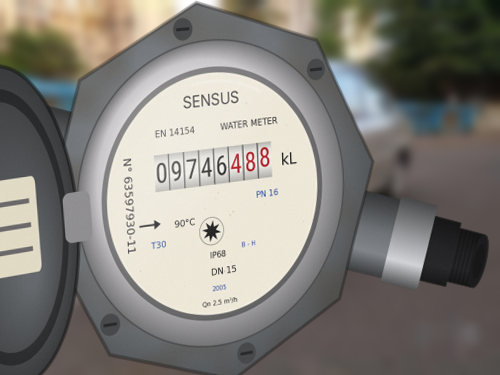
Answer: 9746.488 kL
